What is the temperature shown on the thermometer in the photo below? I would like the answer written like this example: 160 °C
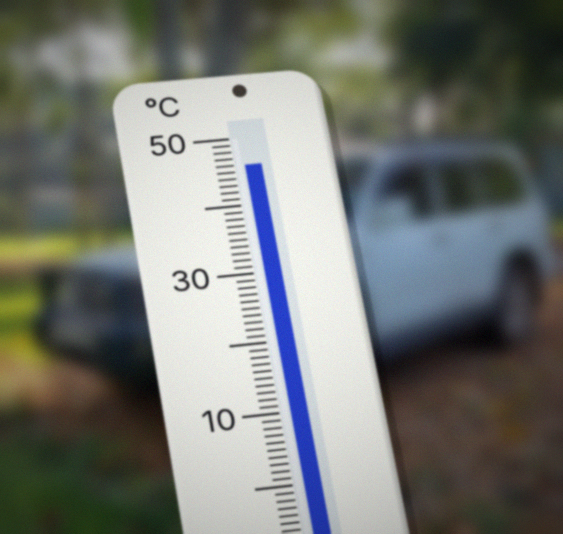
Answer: 46 °C
